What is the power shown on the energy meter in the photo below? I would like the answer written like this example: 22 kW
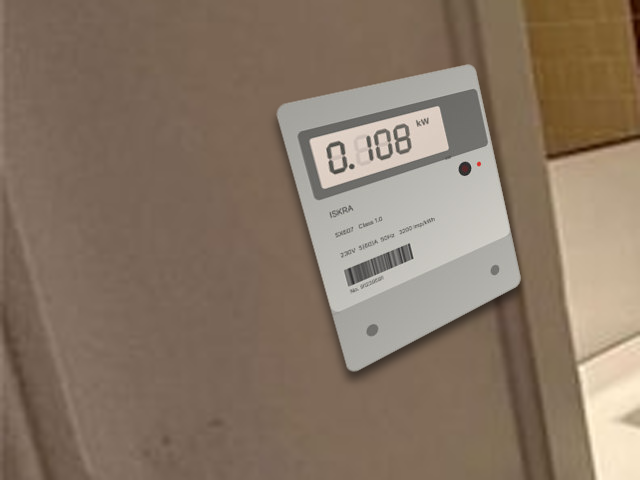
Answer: 0.108 kW
